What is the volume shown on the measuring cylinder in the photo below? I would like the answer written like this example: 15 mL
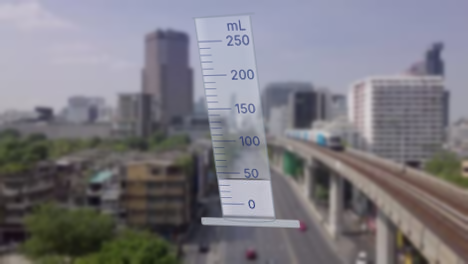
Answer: 40 mL
